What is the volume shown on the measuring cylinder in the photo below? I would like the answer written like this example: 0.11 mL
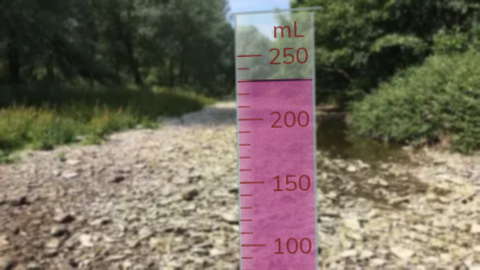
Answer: 230 mL
